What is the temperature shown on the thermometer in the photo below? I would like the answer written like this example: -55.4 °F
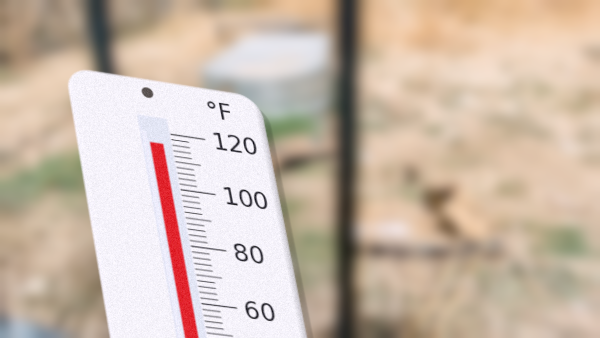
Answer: 116 °F
